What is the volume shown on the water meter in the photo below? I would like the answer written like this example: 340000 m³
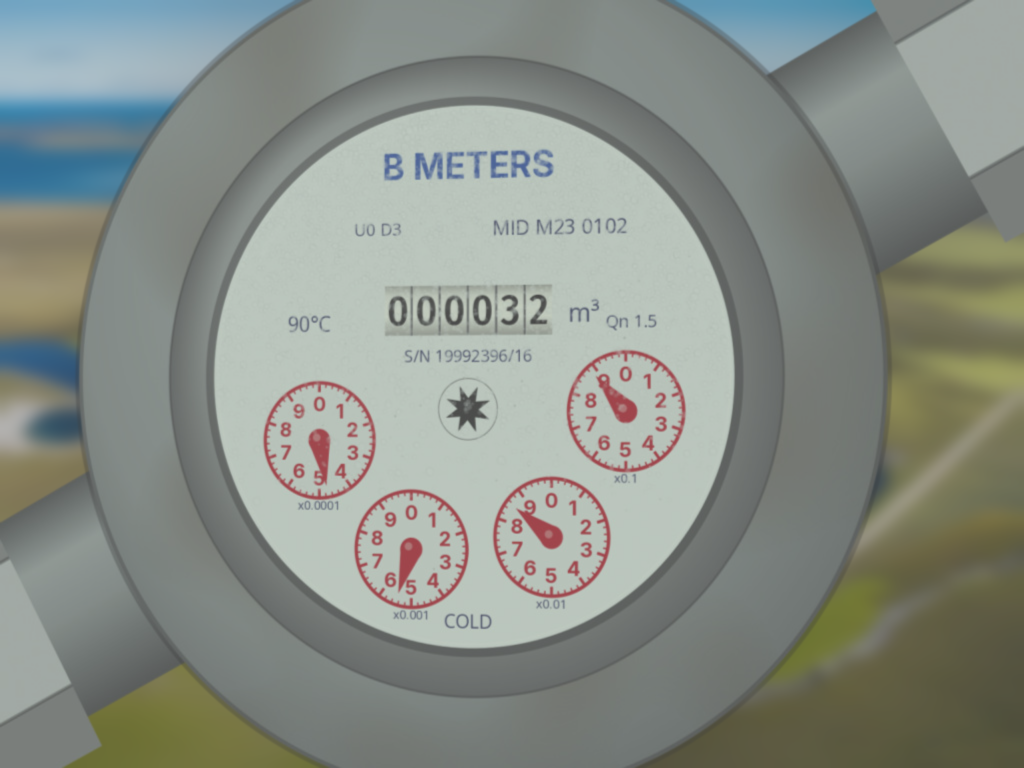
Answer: 32.8854 m³
